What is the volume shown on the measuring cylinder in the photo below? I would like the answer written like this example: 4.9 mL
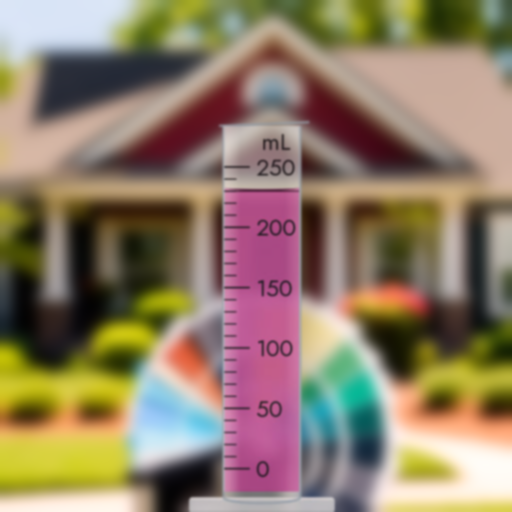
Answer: 230 mL
